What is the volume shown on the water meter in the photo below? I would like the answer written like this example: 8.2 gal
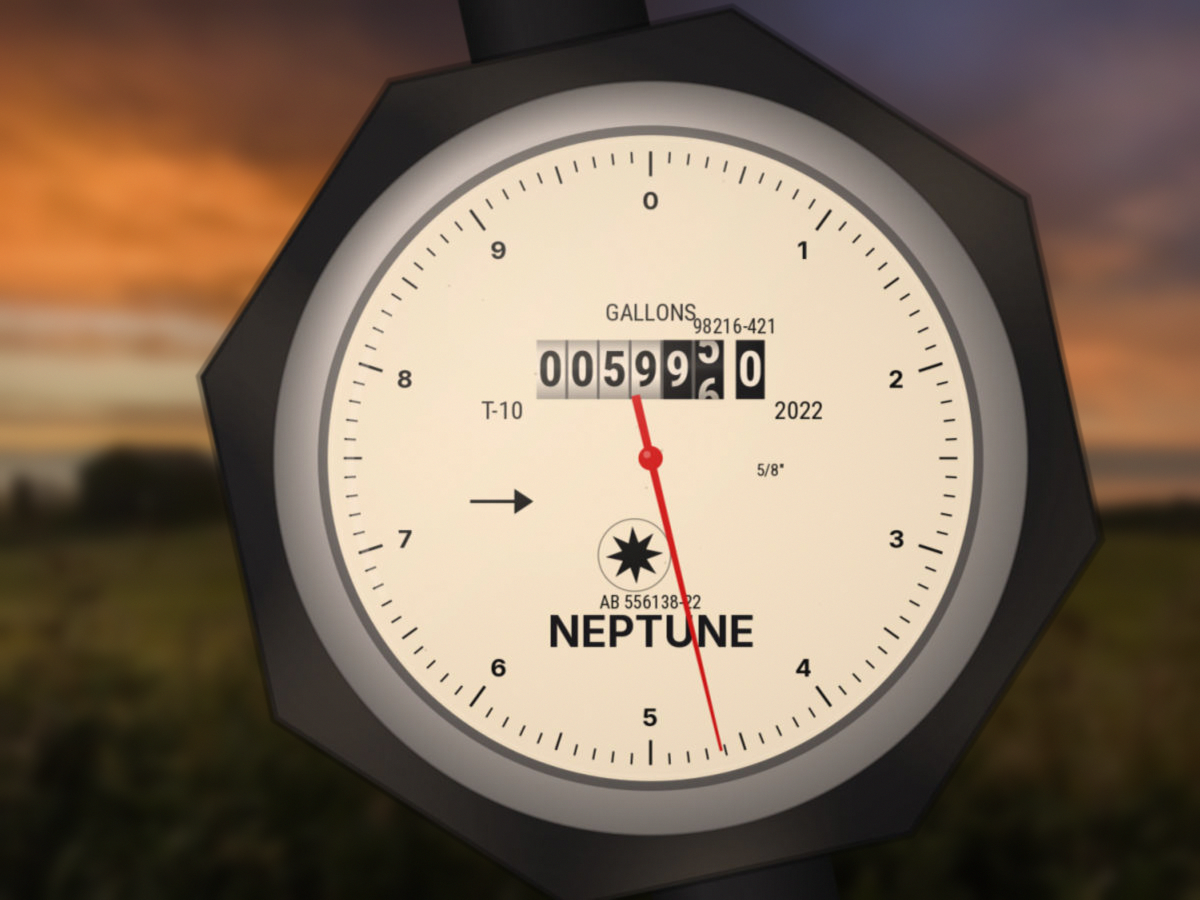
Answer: 59954.6 gal
